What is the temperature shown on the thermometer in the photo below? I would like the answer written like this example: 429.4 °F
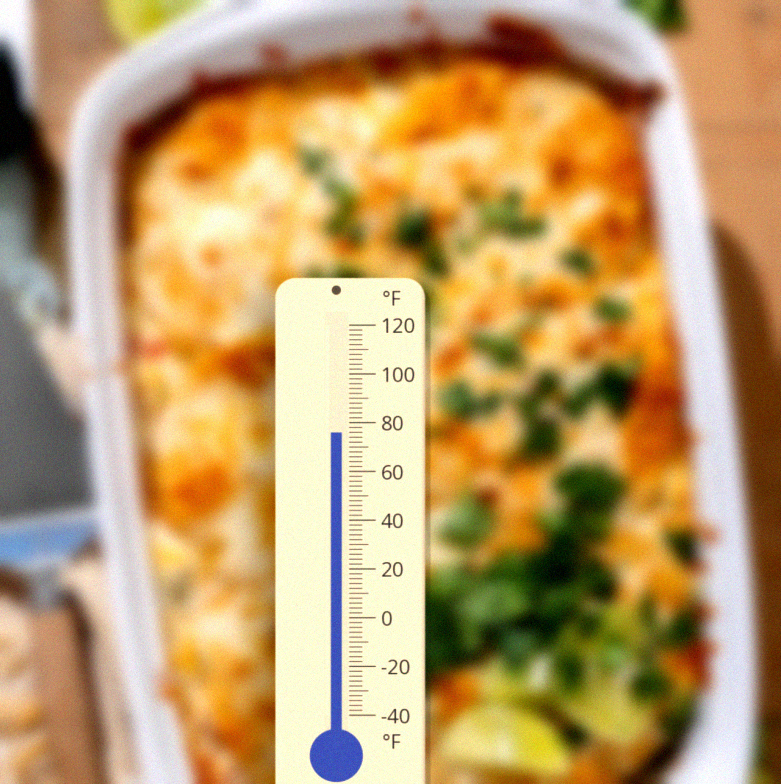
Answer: 76 °F
